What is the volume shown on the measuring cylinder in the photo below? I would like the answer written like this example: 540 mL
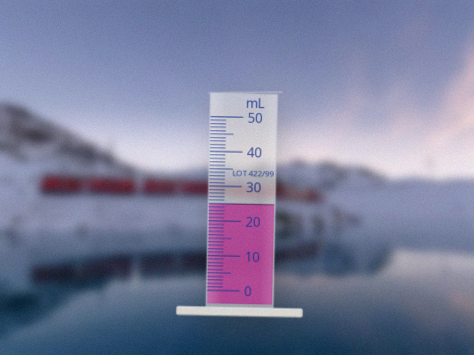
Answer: 25 mL
